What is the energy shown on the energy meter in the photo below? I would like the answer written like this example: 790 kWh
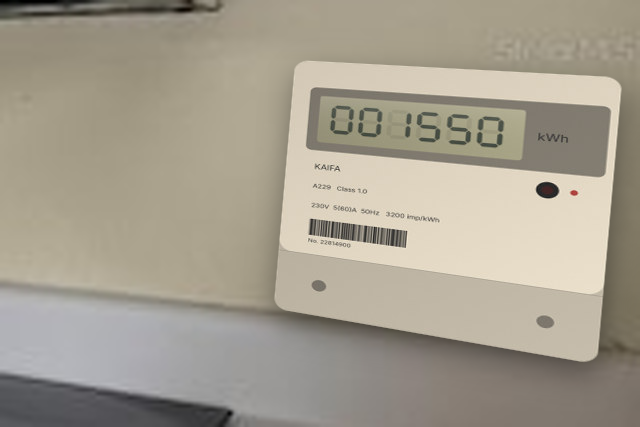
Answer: 1550 kWh
